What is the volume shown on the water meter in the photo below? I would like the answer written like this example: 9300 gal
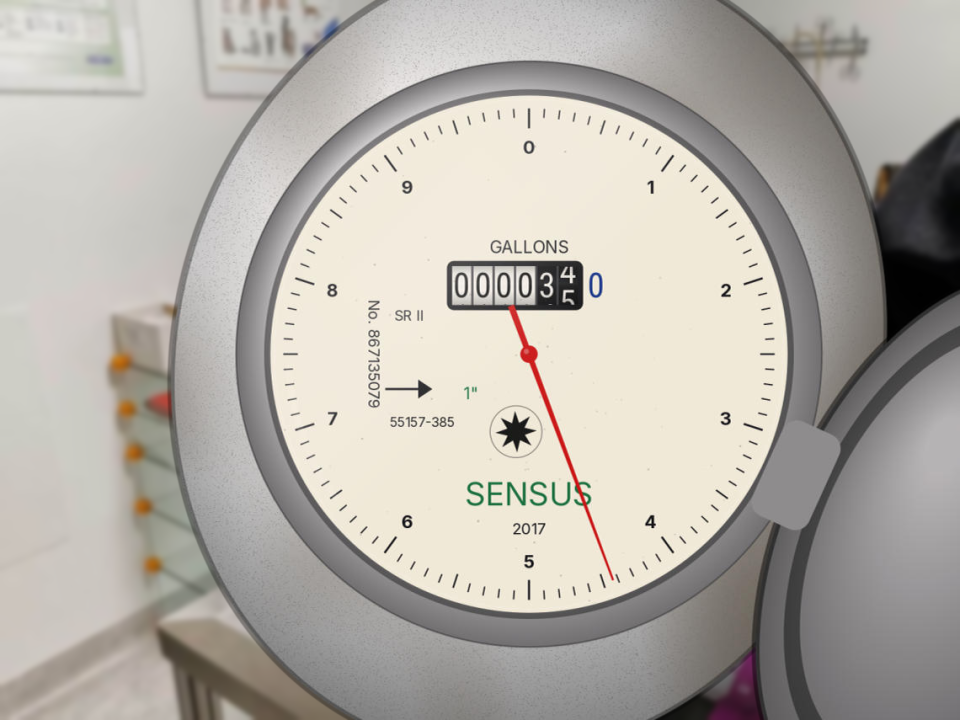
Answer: 344.4 gal
